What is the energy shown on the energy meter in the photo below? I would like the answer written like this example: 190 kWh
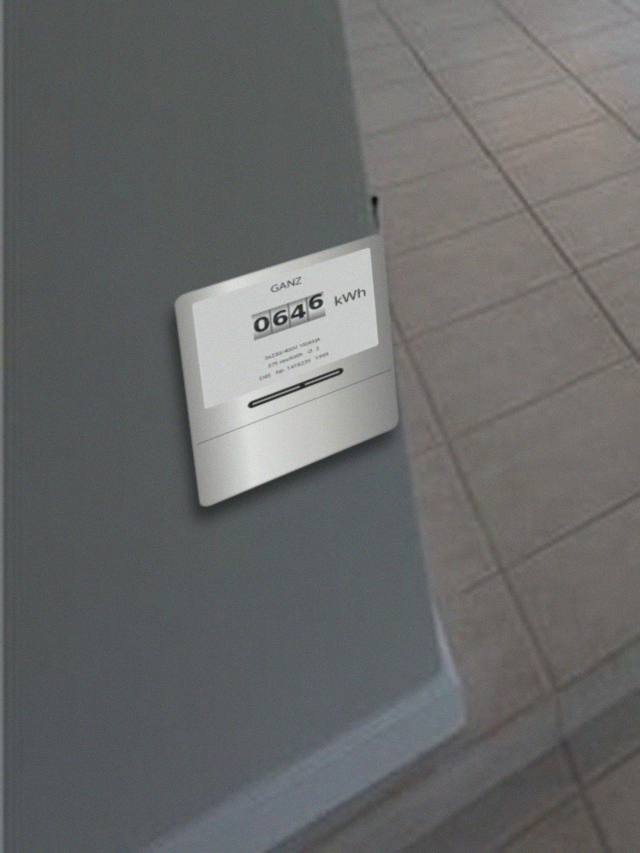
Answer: 646 kWh
